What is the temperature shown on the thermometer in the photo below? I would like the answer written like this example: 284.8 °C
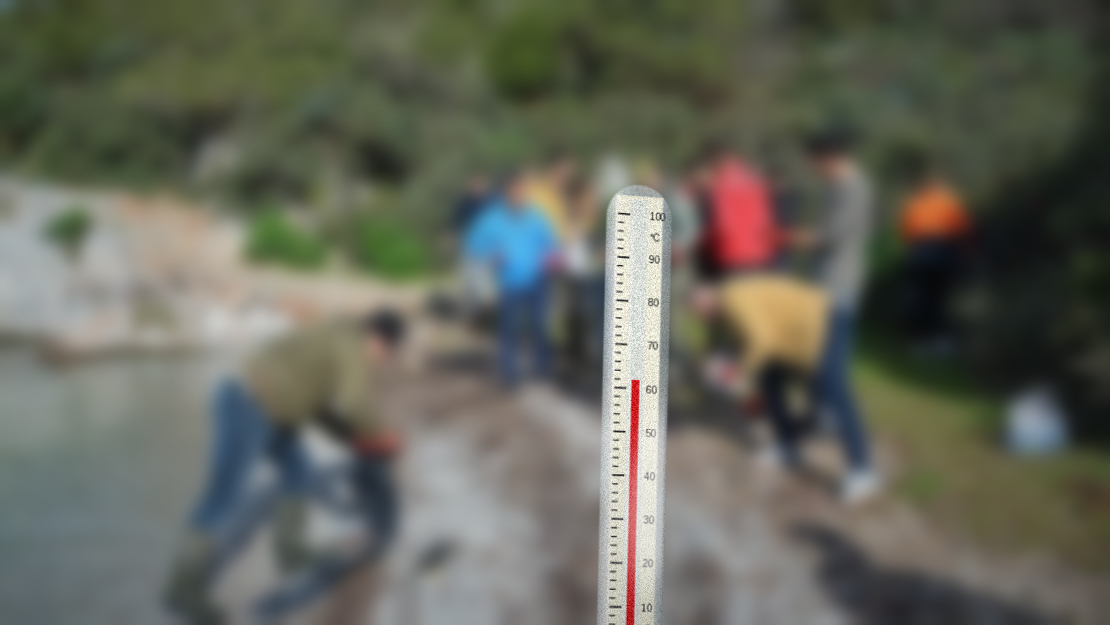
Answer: 62 °C
